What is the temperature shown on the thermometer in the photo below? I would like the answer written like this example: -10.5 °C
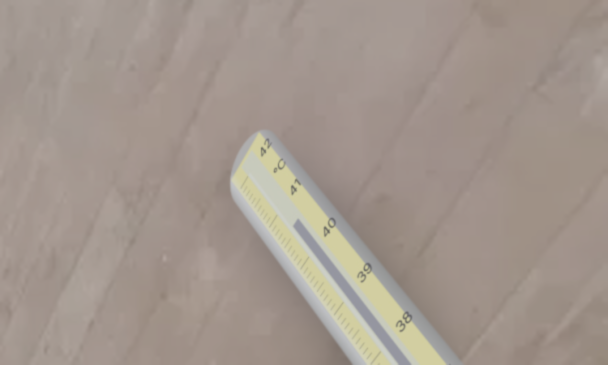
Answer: 40.6 °C
